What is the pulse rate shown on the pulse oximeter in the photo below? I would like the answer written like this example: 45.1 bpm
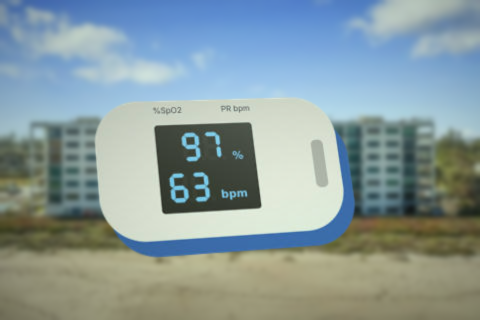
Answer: 63 bpm
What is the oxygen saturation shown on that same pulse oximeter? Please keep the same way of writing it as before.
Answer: 97 %
